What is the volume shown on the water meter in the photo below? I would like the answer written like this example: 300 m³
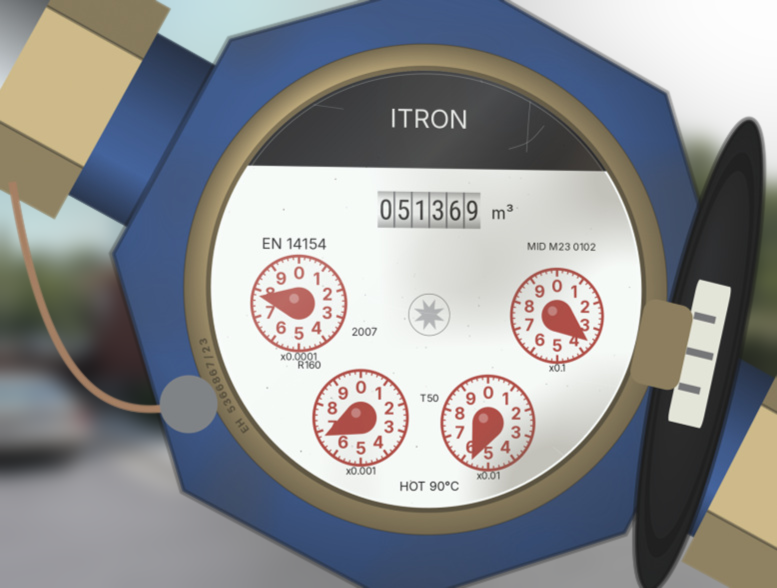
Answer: 51369.3567 m³
